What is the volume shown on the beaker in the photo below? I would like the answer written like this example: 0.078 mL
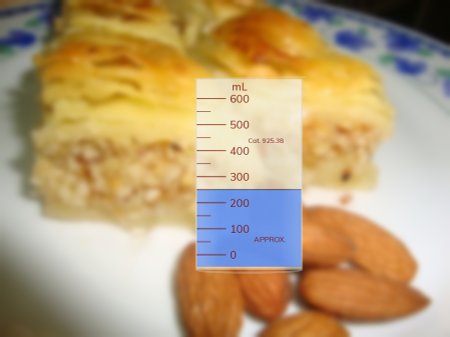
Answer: 250 mL
